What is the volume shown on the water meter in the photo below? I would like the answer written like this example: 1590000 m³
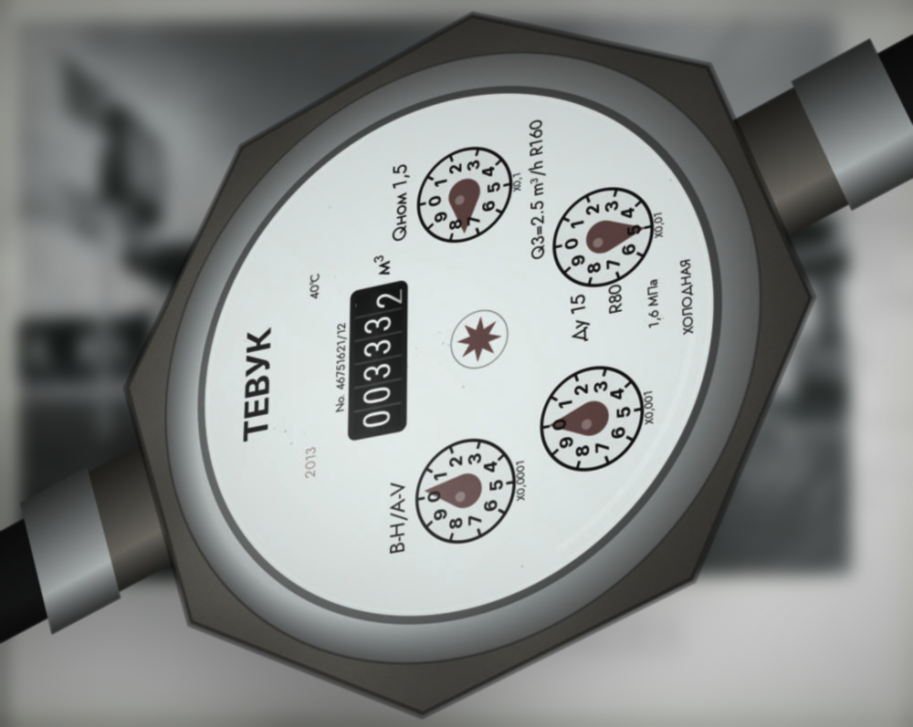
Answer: 3331.7500 m³
